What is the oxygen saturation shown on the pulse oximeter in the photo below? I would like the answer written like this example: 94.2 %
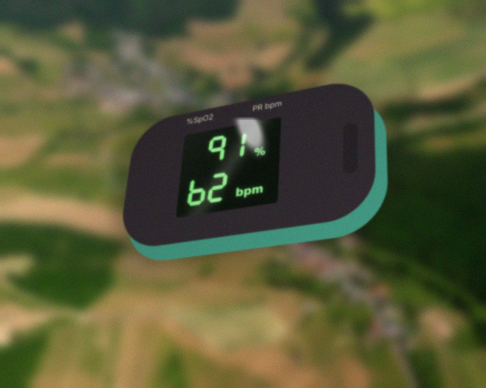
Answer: 91 %
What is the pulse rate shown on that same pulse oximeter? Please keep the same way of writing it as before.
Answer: 62 bpm
